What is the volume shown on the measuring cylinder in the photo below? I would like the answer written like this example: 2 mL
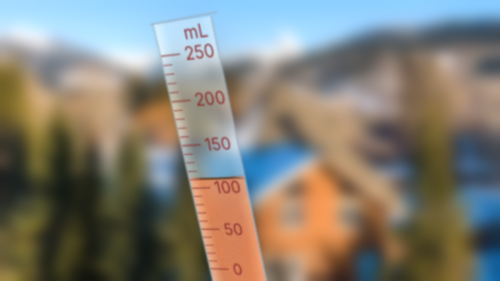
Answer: 110 mL
